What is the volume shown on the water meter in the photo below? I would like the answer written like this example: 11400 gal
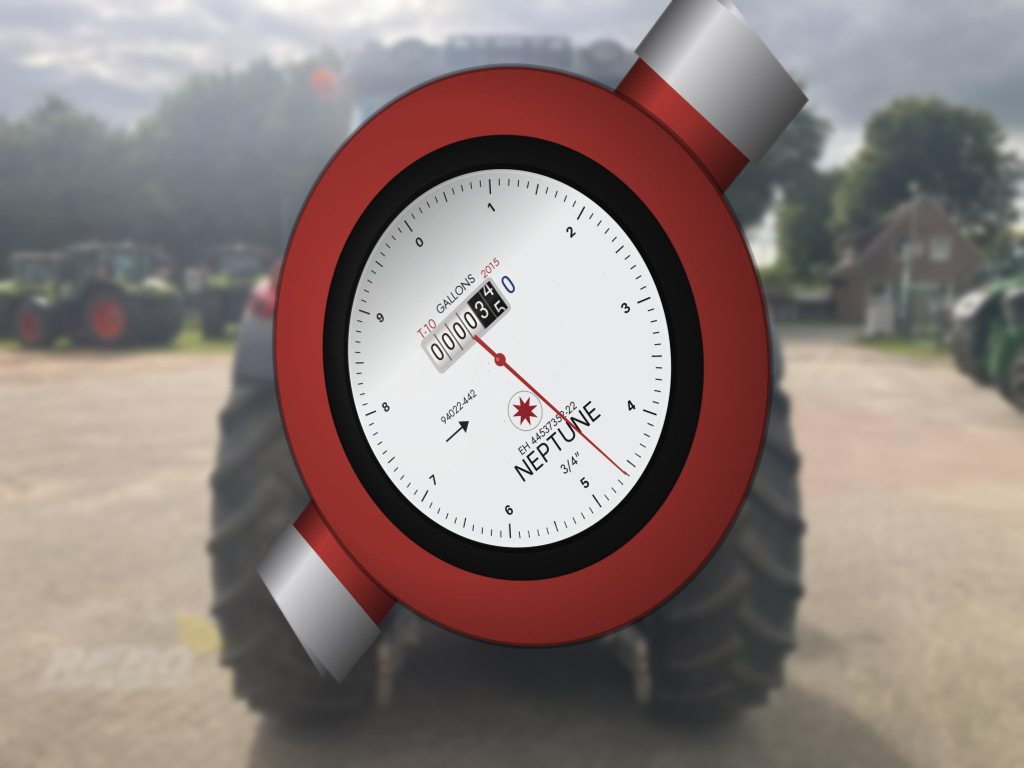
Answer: 344.6 gal
